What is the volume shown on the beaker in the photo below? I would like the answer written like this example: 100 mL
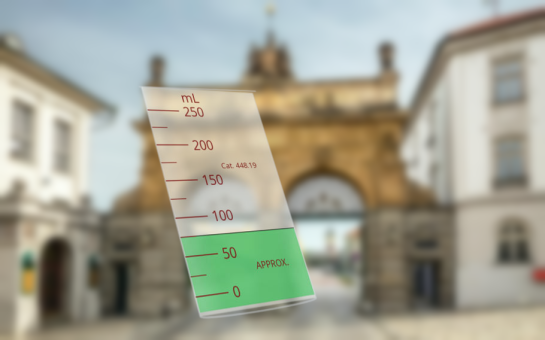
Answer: 75 mL
